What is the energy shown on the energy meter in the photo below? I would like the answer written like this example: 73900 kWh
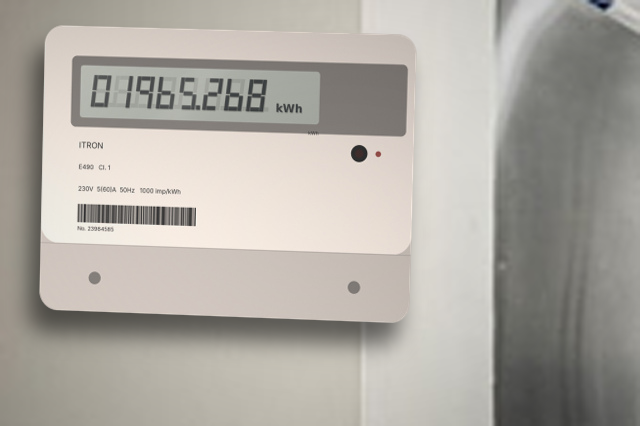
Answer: 1965.268 kWh
